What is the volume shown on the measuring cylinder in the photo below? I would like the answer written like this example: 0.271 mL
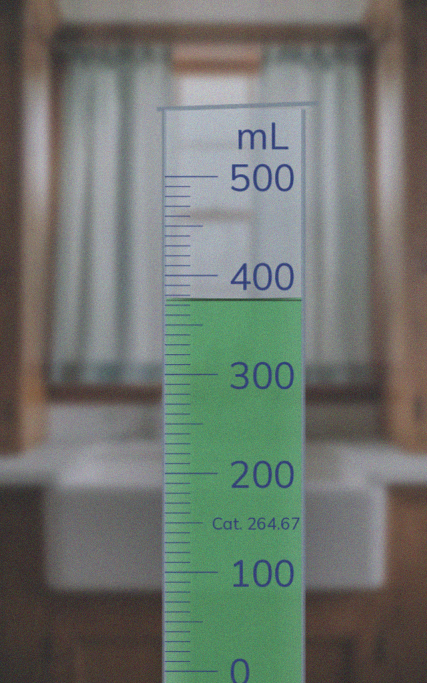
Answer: 375 mL
